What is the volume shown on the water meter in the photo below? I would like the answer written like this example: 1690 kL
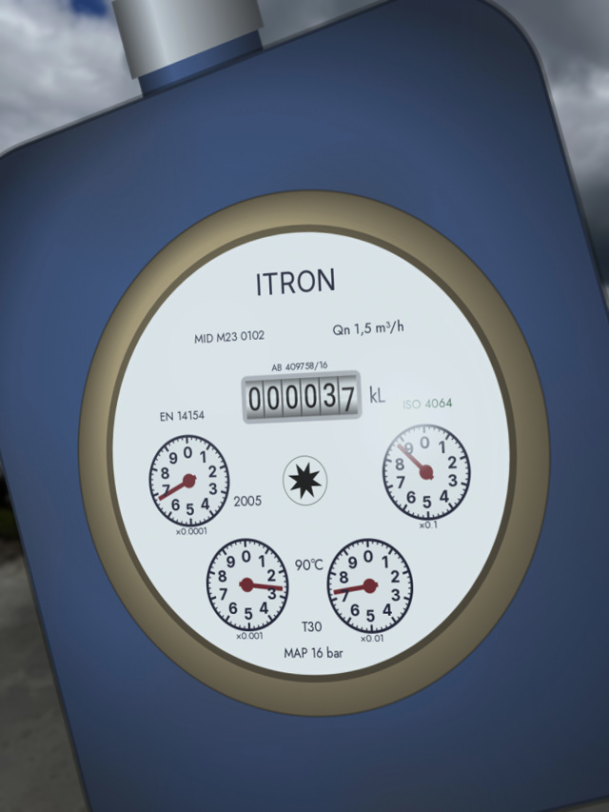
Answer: 36.8726 kL
